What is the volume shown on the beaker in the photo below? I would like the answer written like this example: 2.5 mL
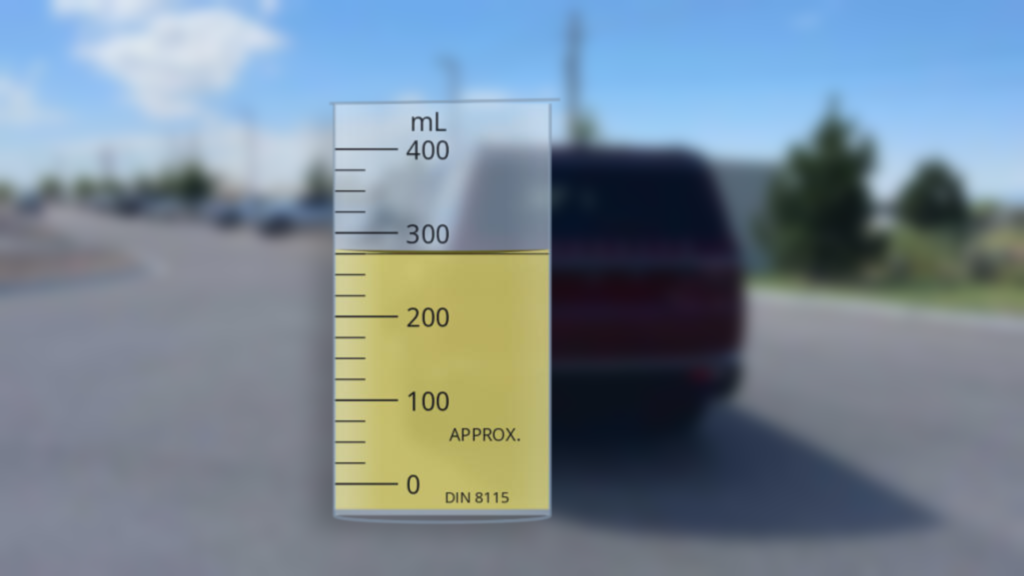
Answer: 275 mL
